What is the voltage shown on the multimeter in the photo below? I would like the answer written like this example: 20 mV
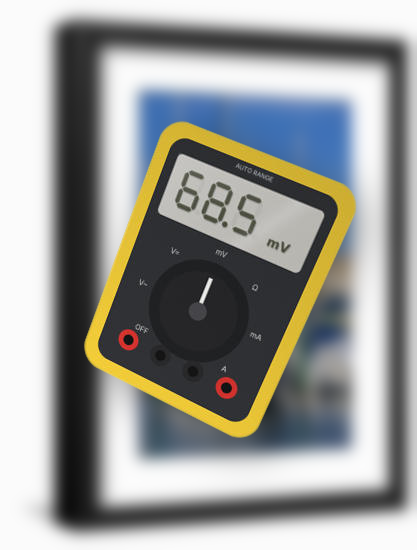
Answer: 68.5 mV
